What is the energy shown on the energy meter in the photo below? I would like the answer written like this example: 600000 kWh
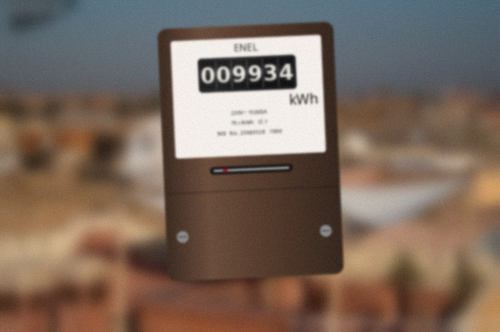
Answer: 9934 kWh
